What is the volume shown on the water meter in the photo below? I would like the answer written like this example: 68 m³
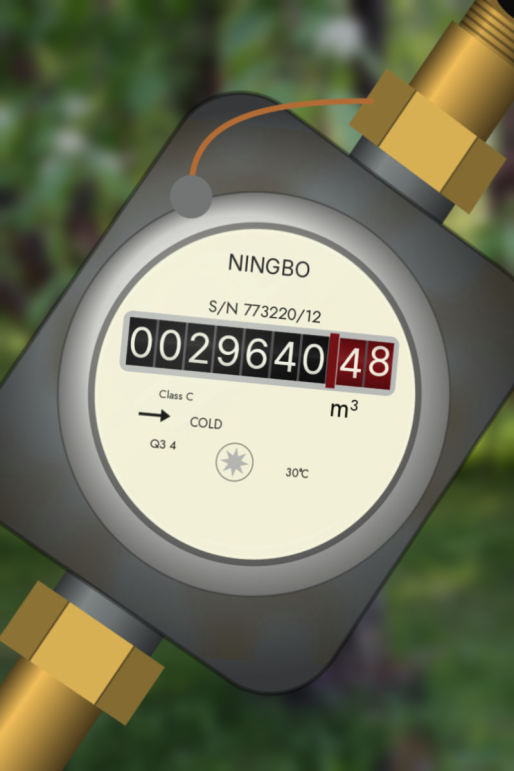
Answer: 29640.48 m³
